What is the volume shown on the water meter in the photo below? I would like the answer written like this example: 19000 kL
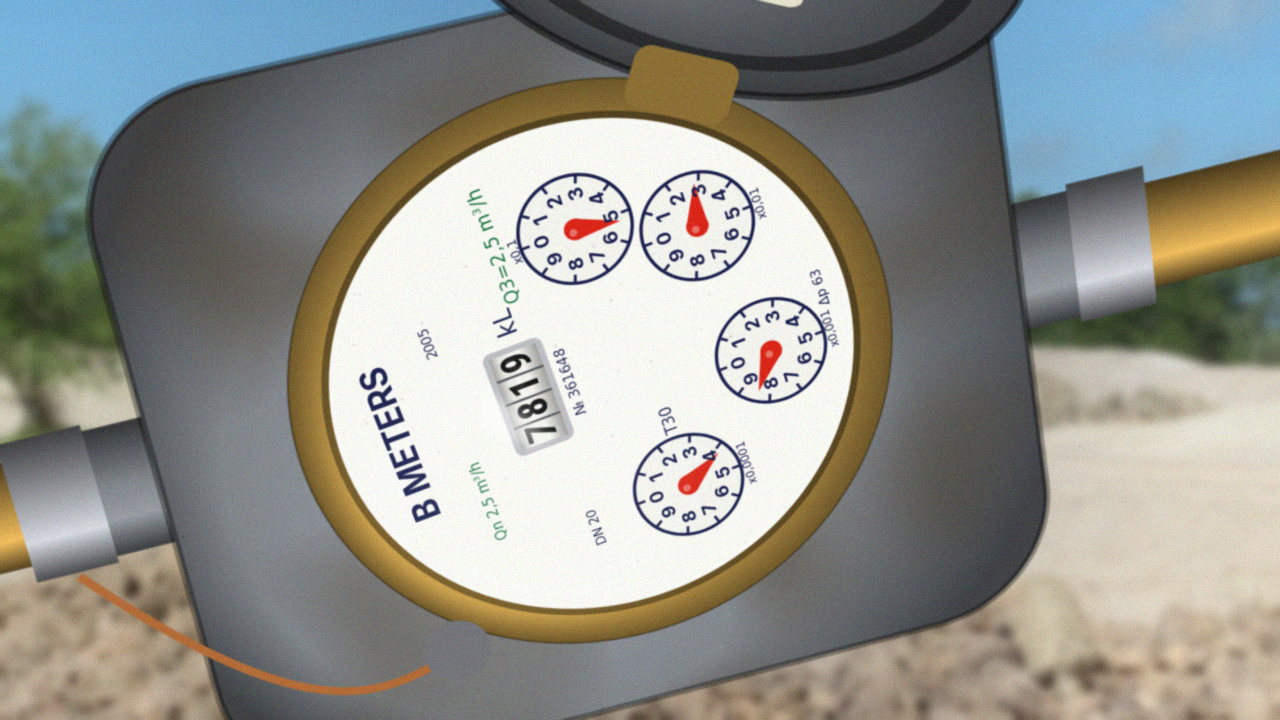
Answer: 7819.5284 kL
